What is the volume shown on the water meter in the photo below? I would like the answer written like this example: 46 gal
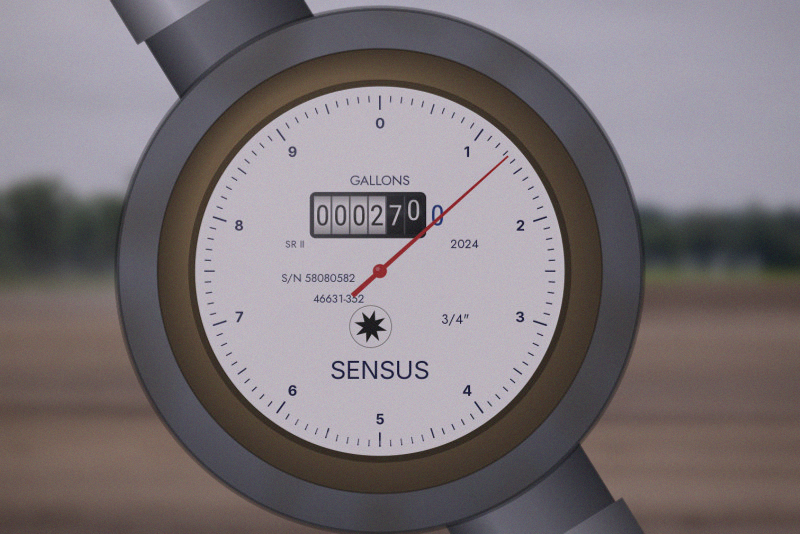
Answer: 2701.3 gal
